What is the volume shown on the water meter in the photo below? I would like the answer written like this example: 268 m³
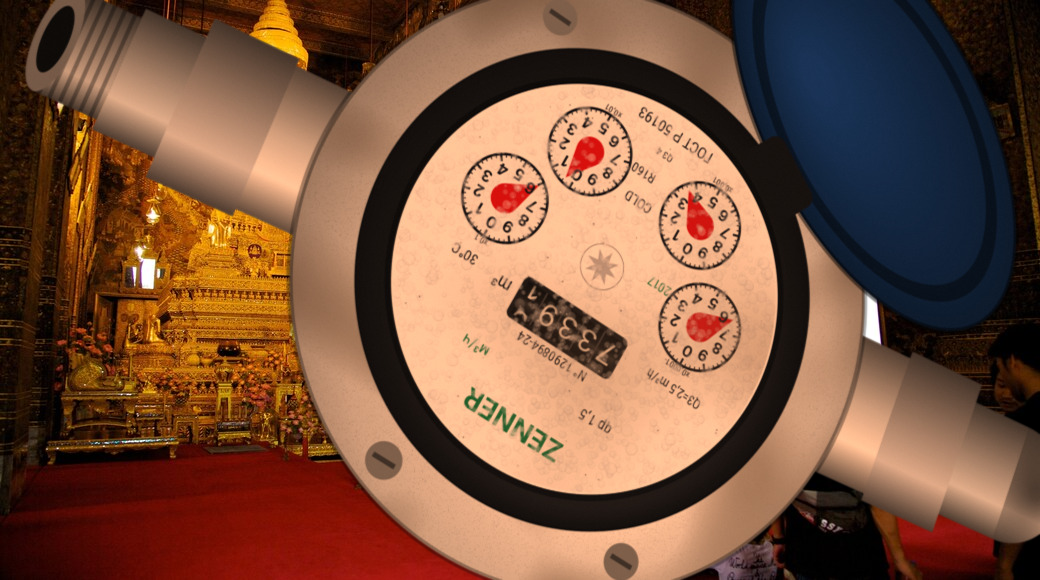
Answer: 73390.6036 m³
